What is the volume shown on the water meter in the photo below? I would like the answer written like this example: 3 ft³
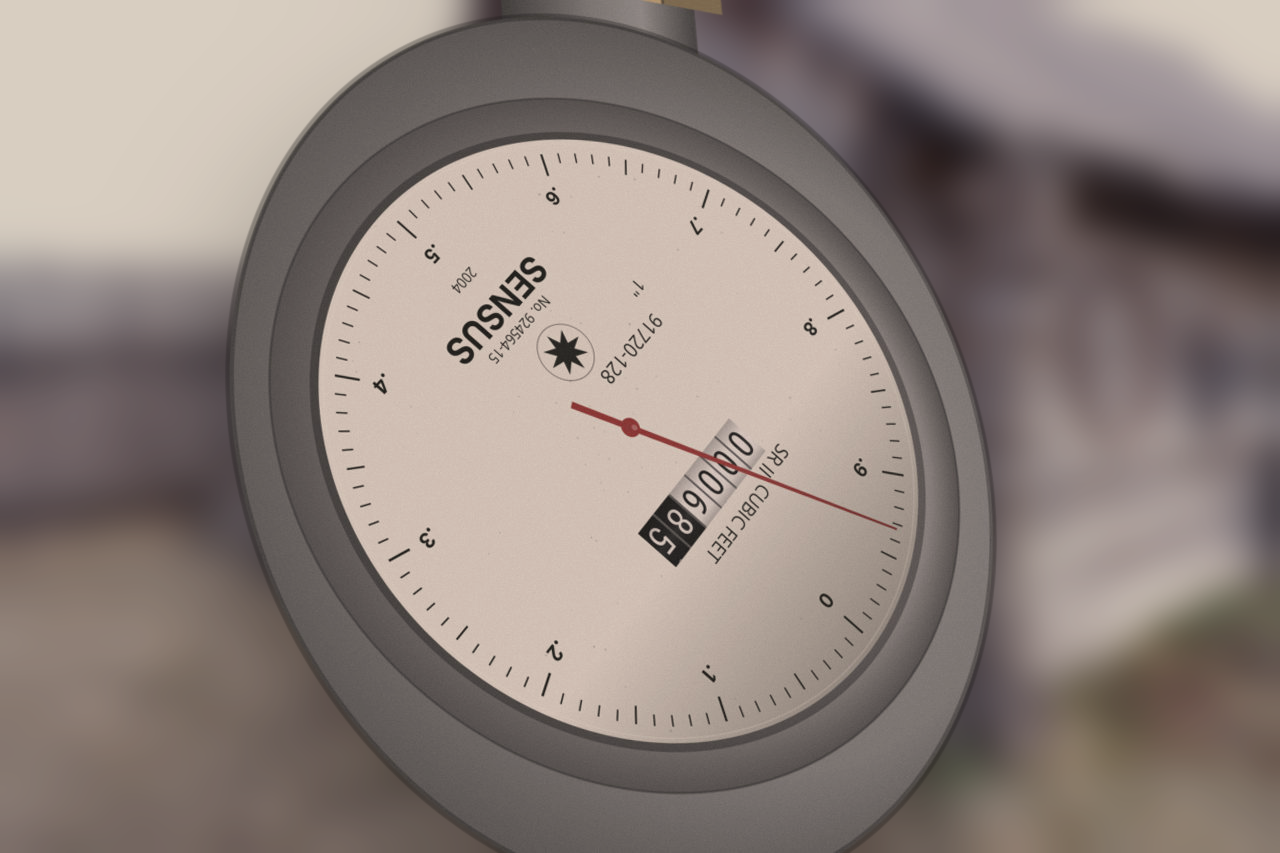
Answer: 684.93 ft³
